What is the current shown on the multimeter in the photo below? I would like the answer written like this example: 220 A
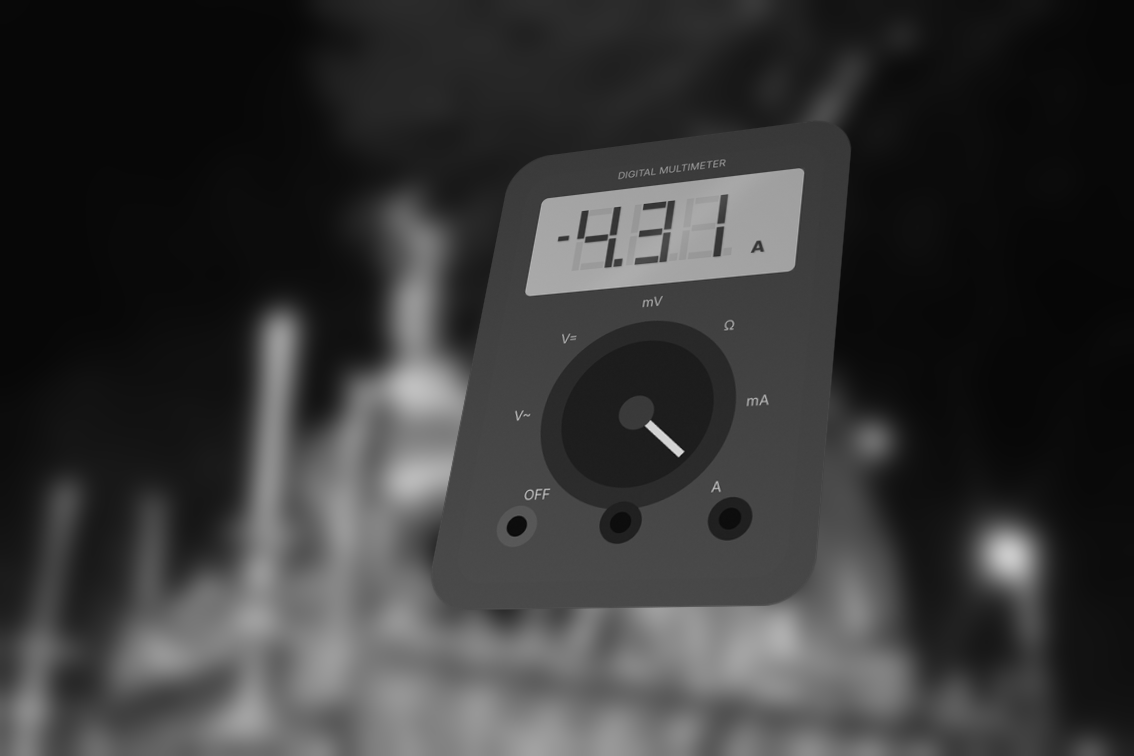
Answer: -4.31 A
